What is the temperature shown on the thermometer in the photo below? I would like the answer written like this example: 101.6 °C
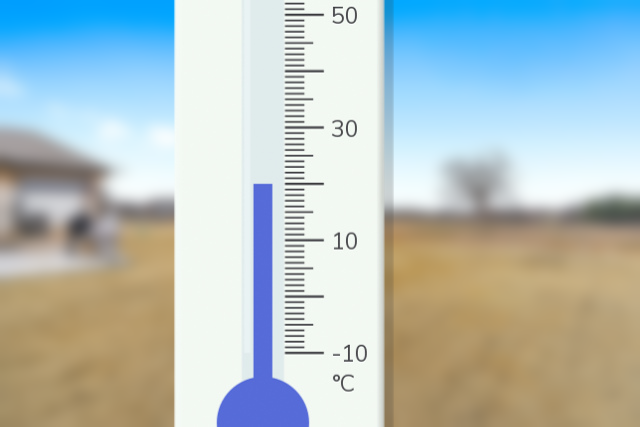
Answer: 20 °C
